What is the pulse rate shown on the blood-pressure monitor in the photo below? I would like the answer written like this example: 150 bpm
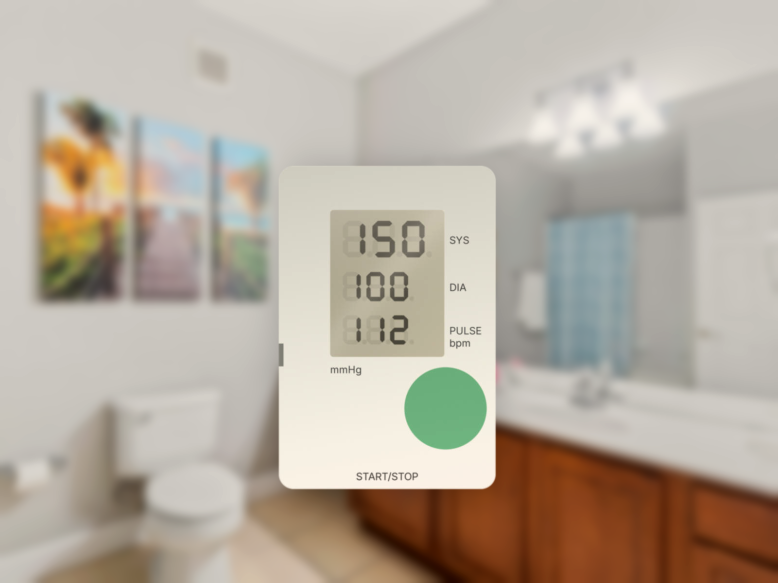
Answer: 112 bpm
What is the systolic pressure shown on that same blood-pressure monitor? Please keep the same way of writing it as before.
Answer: 150 mmHg
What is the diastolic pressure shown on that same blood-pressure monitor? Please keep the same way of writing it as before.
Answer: 100 mmHg
